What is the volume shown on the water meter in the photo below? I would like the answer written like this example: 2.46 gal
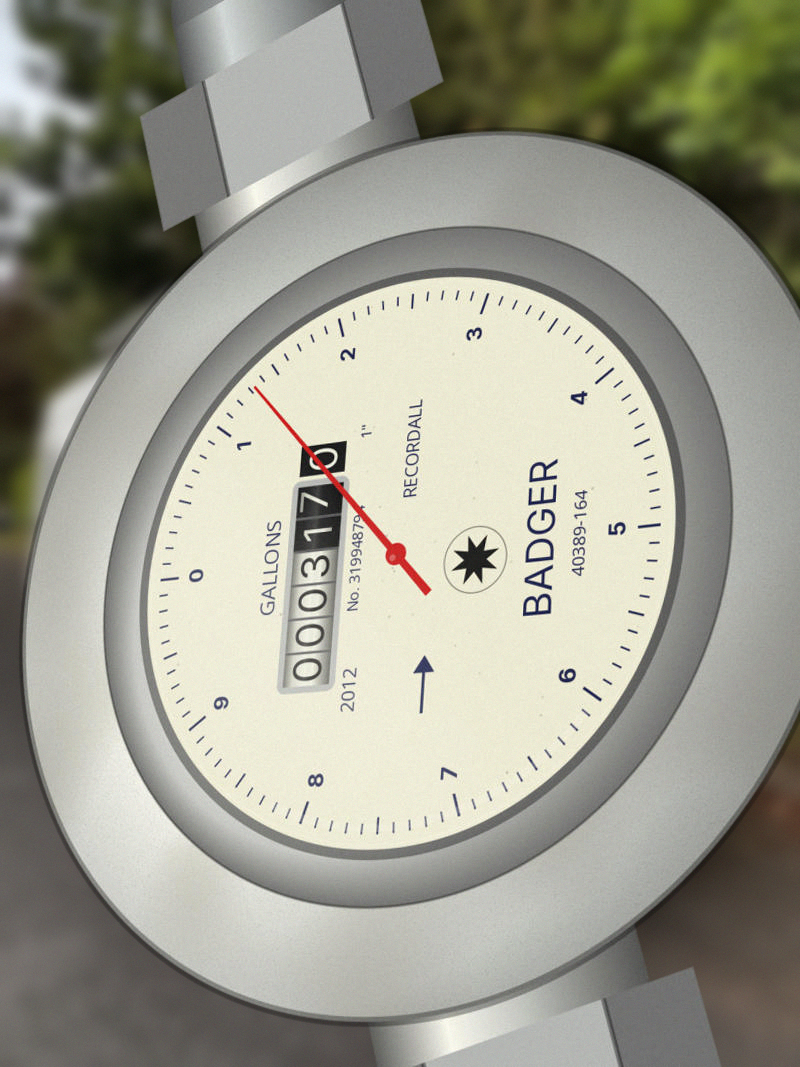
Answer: 3171.3 gal
